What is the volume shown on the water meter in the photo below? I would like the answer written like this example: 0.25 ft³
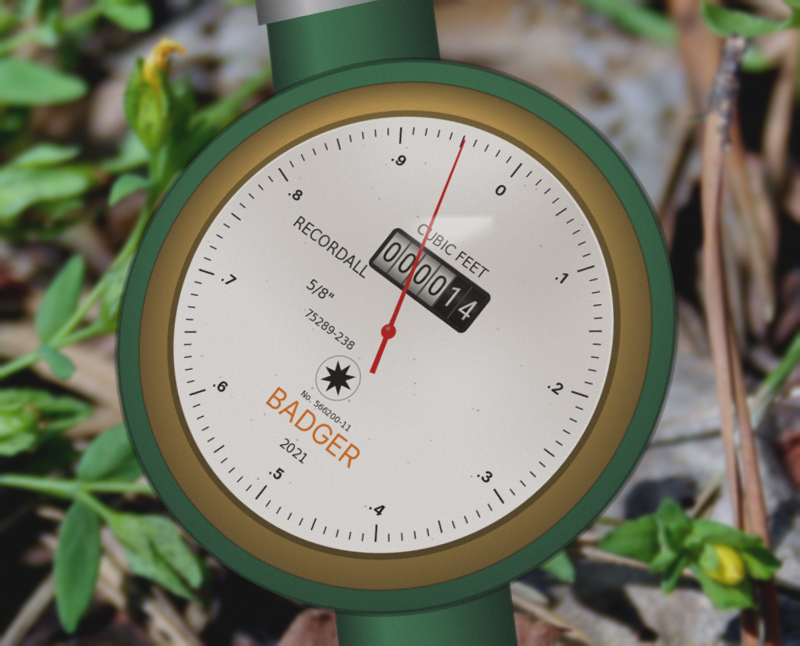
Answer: 13.95 ft³
